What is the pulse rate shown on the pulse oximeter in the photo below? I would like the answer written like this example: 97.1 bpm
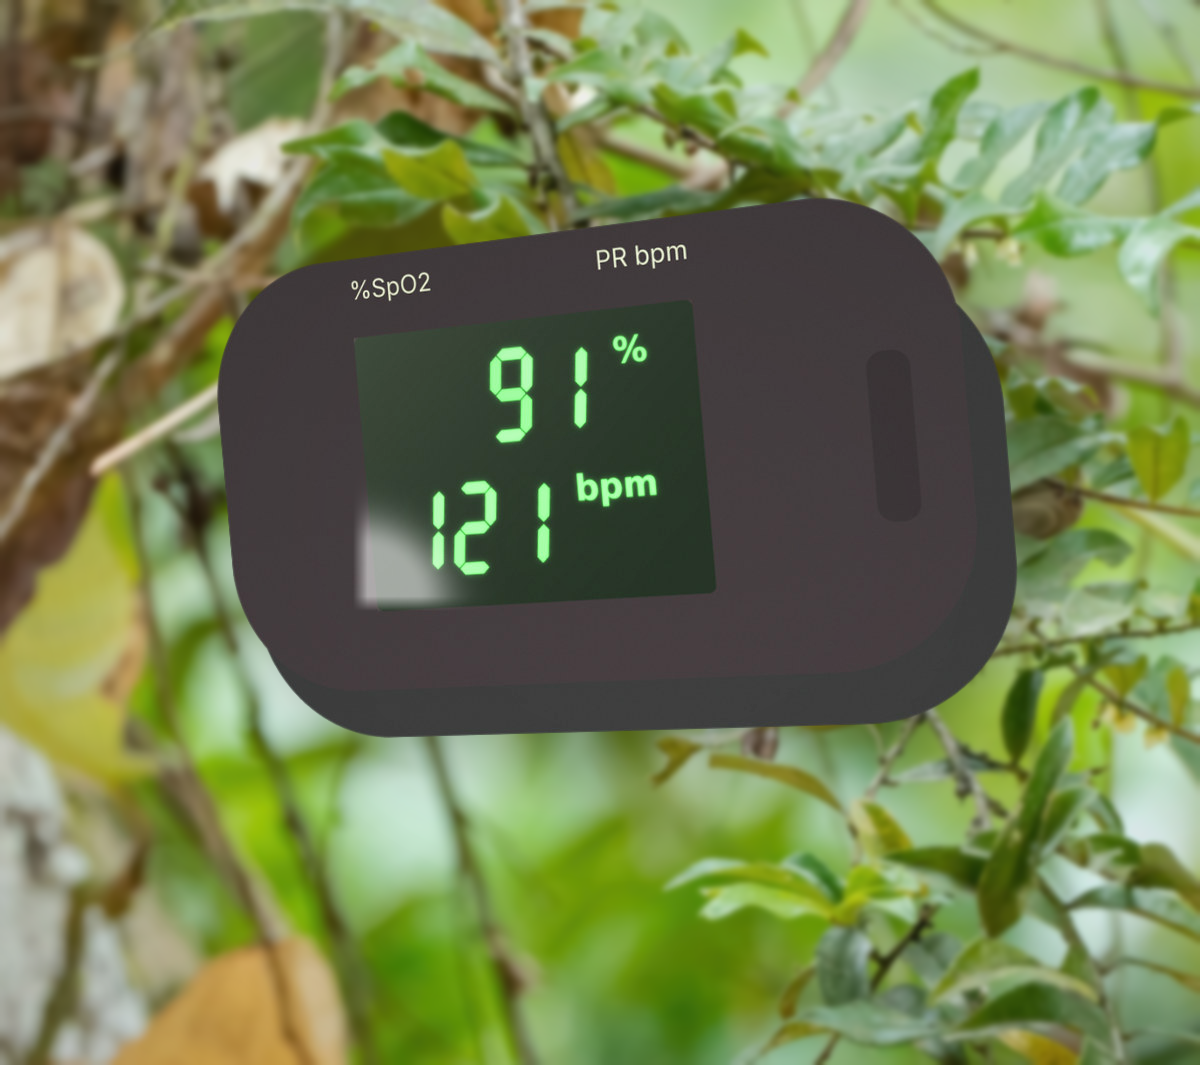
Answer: 121 bpm
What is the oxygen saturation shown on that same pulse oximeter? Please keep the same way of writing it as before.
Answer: 91 %
